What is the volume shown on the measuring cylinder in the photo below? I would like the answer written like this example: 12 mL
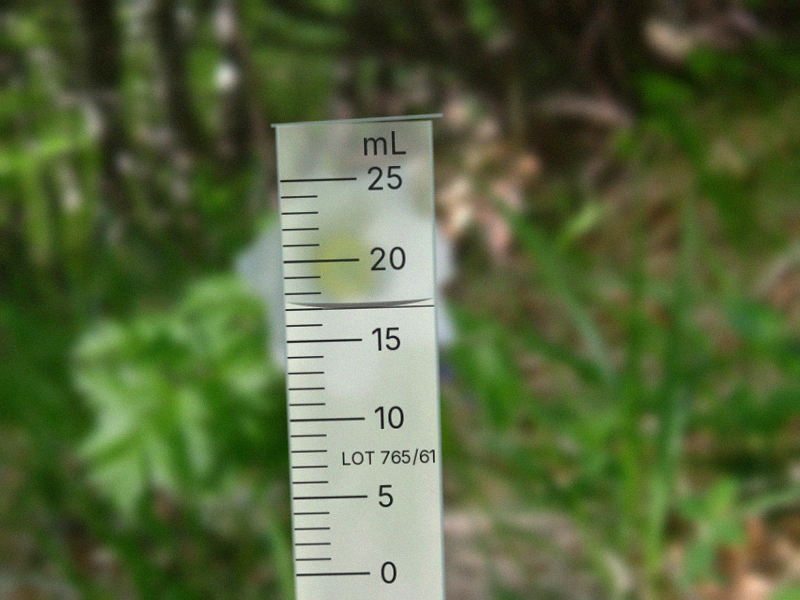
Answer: 17 mL
